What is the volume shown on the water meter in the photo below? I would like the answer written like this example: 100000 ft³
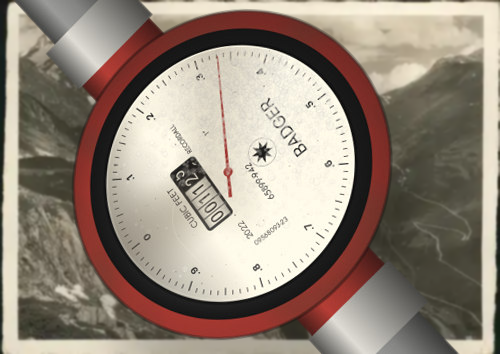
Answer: 1125.33 ft³
